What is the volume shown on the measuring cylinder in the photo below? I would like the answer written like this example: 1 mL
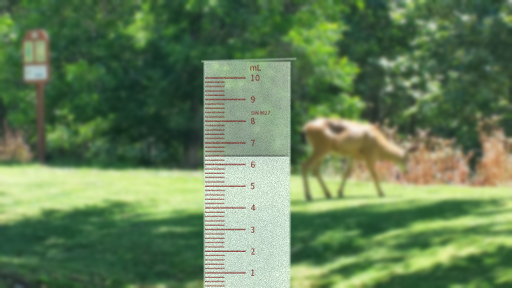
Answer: 6.4 mL
